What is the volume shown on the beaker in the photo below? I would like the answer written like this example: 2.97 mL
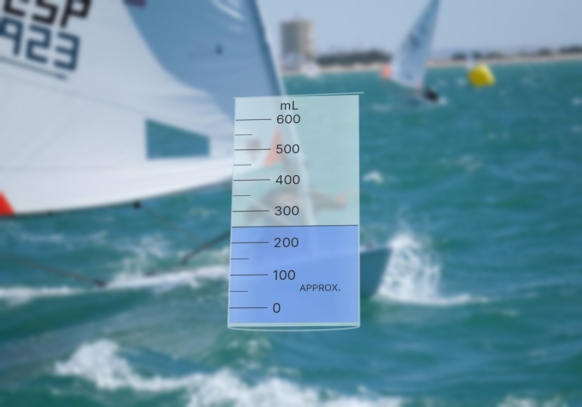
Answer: 250 mL
